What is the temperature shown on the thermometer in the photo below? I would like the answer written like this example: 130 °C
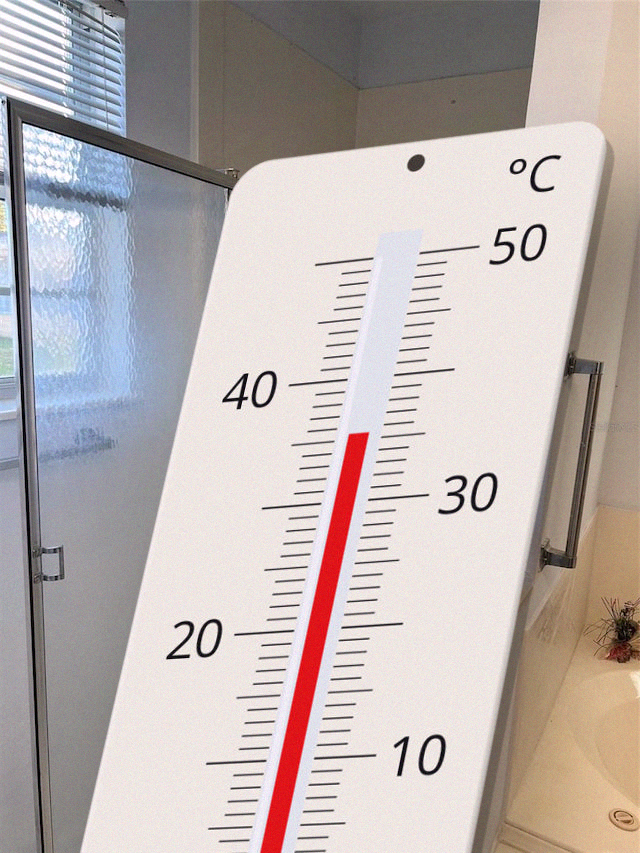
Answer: 35.5 °C
